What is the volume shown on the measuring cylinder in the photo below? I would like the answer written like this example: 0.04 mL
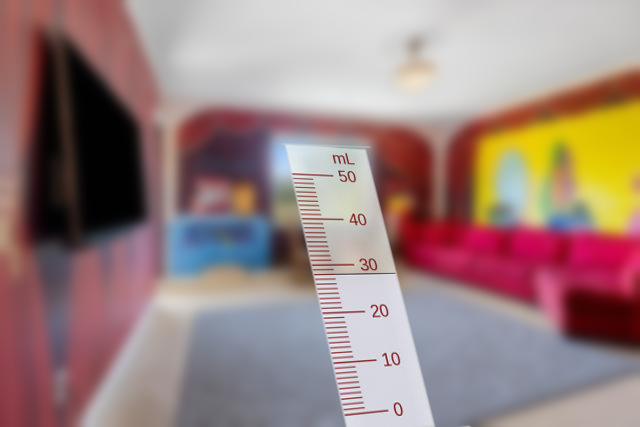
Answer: 28 mL
